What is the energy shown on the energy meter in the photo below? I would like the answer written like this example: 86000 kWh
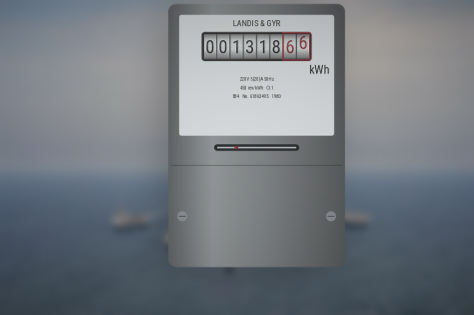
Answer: 1318.66 kWh
